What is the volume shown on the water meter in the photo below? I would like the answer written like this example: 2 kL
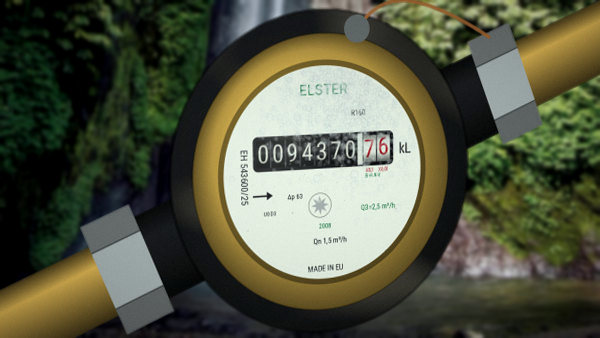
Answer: 94370.76 kL
